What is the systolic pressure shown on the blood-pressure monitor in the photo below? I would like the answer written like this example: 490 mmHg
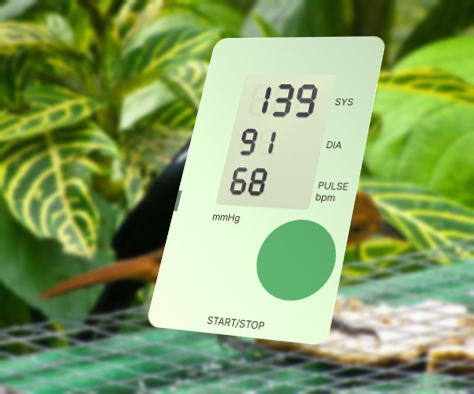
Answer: 139 mmHg
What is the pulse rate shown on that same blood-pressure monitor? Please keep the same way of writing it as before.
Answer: 68 bpm
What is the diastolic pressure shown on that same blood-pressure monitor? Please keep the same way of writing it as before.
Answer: 91 mmHg
